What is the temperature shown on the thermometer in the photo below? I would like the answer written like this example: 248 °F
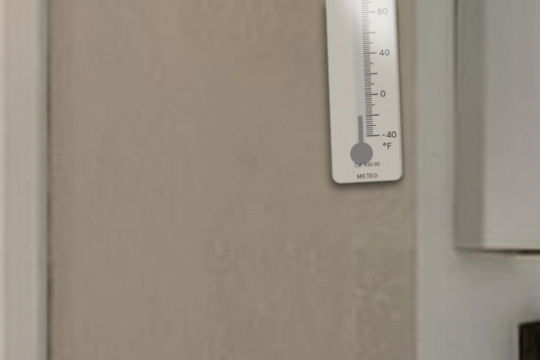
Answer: -20 °F
